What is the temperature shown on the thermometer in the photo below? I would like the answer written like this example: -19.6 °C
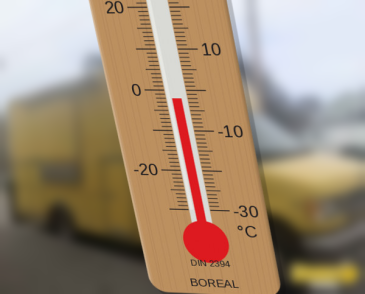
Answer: -2 °C
